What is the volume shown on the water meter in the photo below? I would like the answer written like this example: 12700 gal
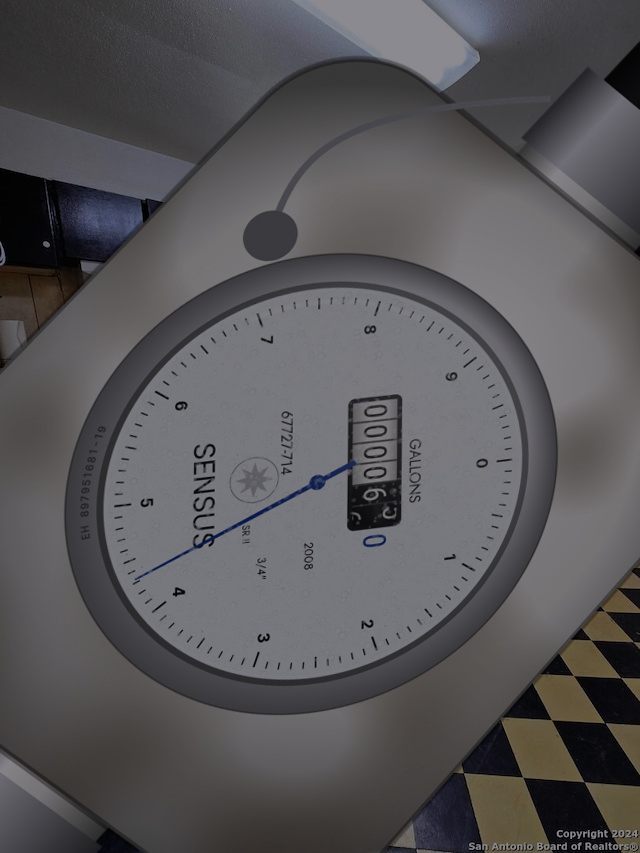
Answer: 654.3 gal
